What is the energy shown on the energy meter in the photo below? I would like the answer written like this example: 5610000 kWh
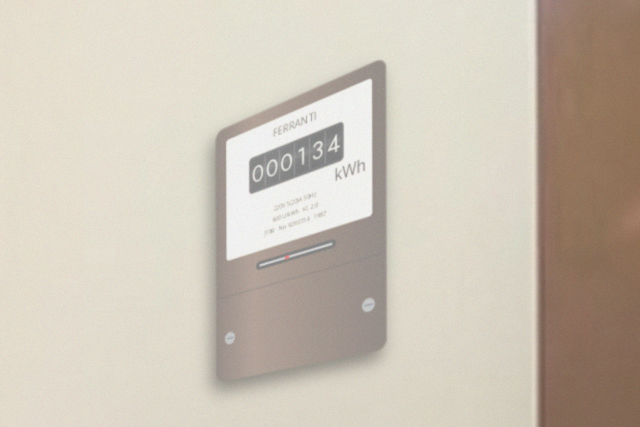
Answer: 134 kWh
